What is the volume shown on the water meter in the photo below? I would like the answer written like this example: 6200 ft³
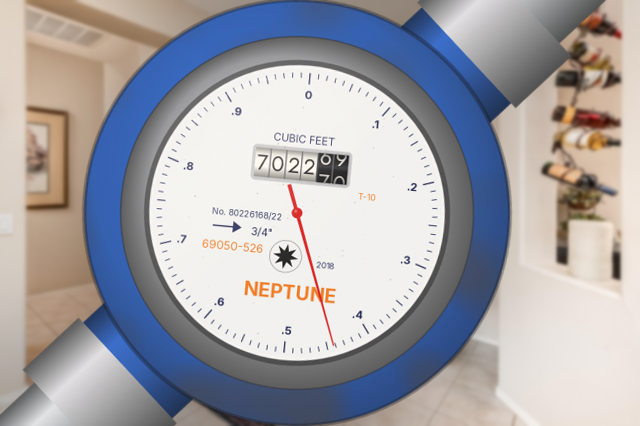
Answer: 702269.44 ft³
